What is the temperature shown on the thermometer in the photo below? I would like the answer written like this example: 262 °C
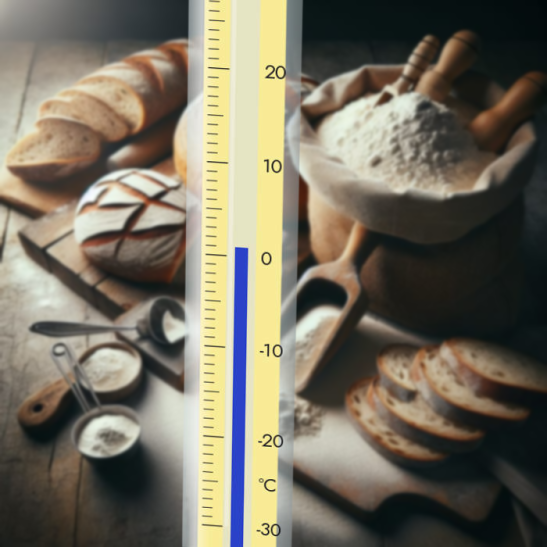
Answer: 1 °C
